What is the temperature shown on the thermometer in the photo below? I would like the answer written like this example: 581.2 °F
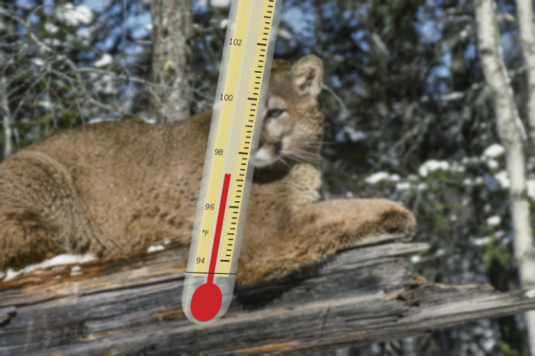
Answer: 97.2 °F
